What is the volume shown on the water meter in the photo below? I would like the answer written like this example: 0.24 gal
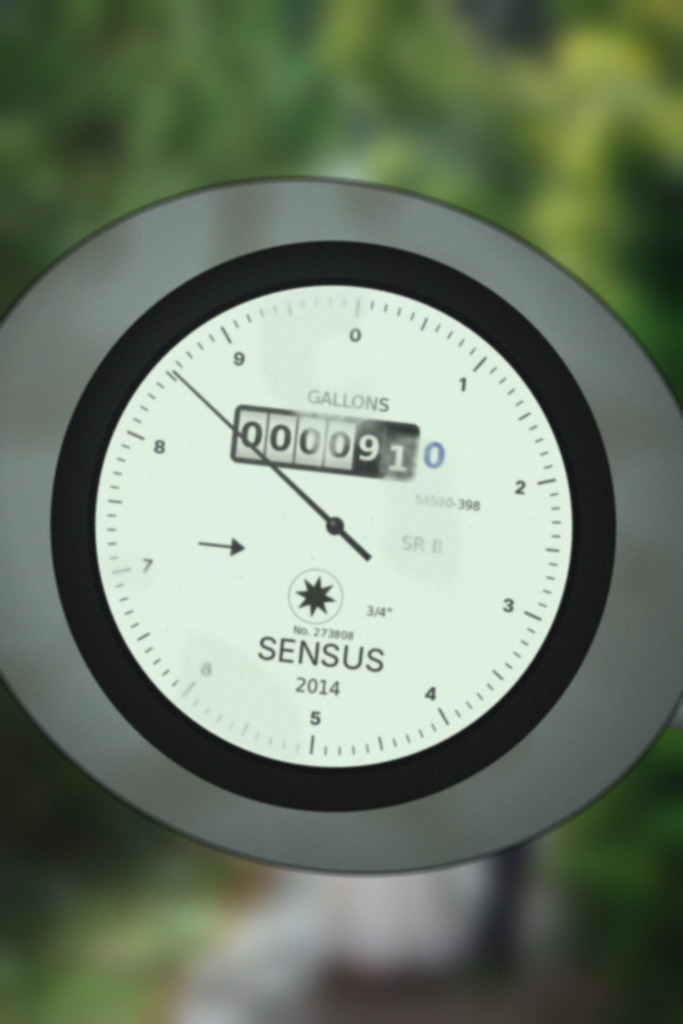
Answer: 908.5 gal
